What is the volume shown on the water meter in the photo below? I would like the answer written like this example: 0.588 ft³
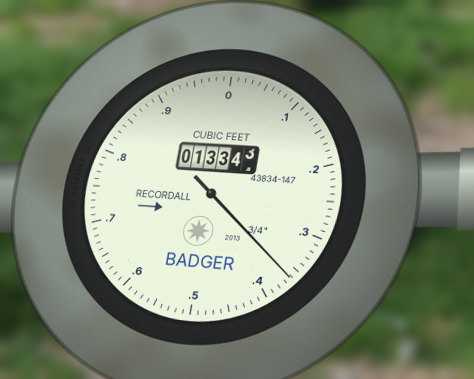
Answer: 13343.36 ft³
